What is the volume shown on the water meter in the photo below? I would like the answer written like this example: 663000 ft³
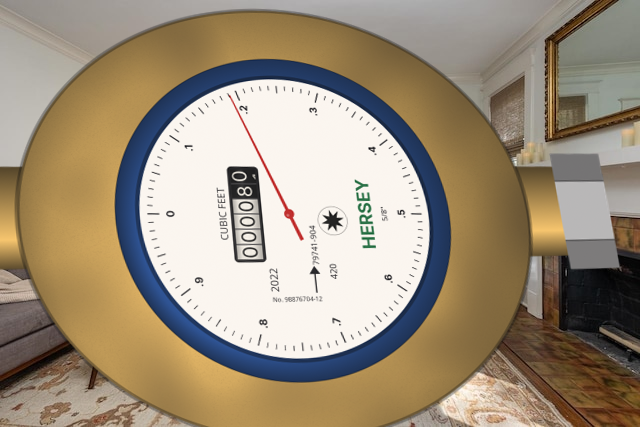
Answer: 80.19 ft³
